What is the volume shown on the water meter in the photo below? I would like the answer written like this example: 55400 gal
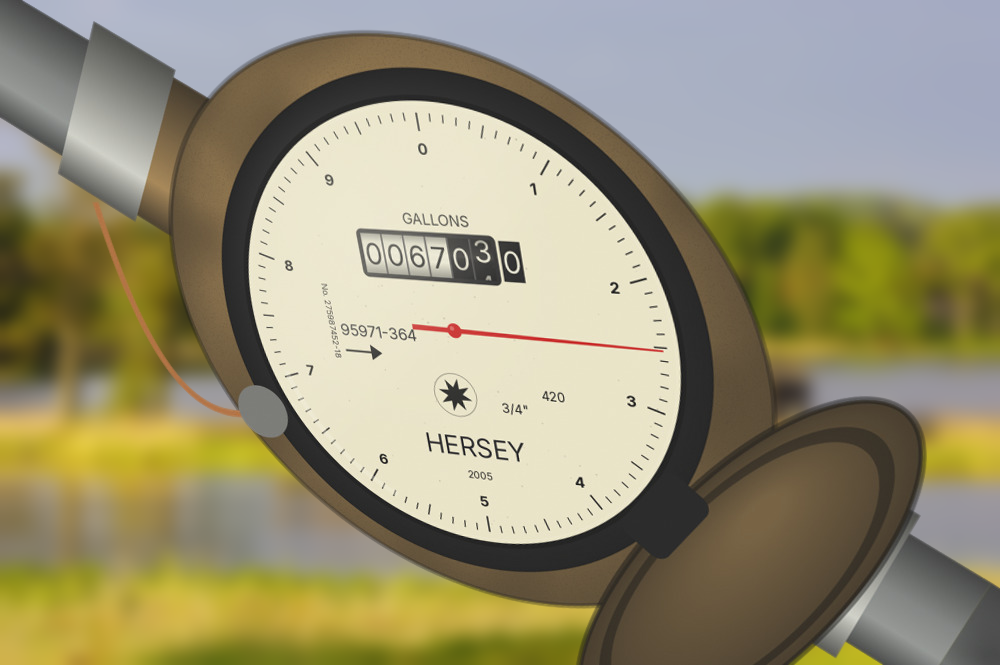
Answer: 67032.5 gal
